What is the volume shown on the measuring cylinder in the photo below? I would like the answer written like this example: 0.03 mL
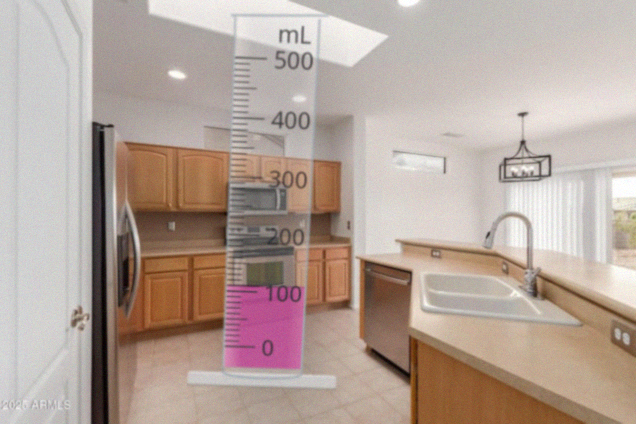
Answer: 110 mL
